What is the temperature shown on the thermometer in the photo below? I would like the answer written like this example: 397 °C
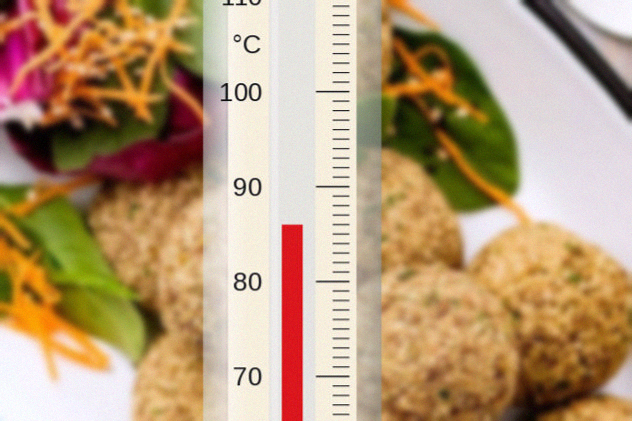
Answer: 86 °C
